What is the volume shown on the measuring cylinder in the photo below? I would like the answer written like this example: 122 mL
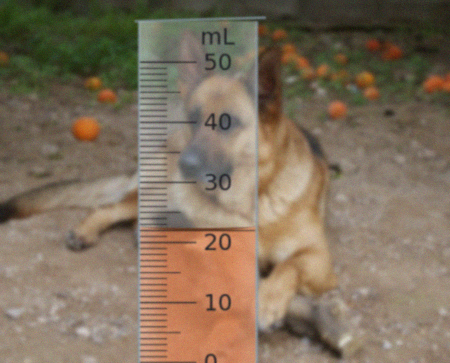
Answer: 22 mL
